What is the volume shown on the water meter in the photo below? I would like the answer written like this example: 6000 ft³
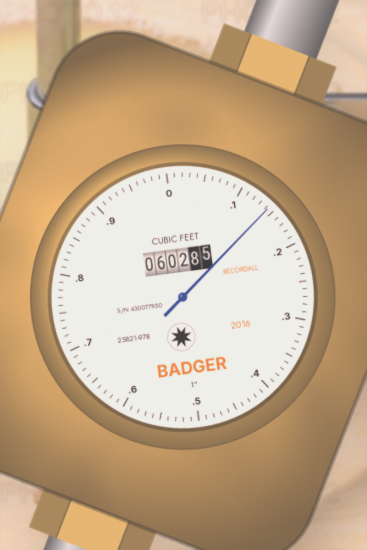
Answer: 60285.14 ft³
